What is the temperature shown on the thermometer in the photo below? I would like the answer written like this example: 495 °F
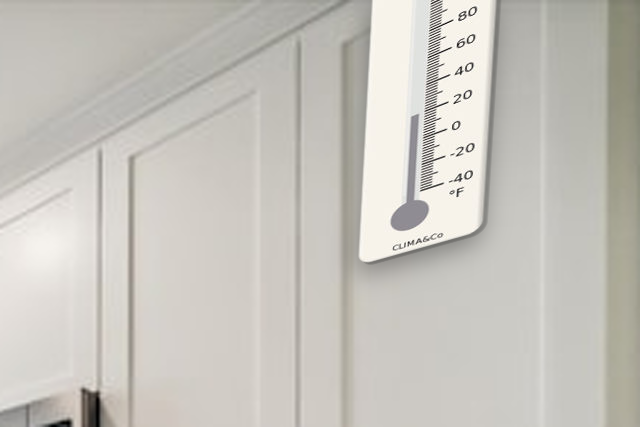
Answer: 20 °F
